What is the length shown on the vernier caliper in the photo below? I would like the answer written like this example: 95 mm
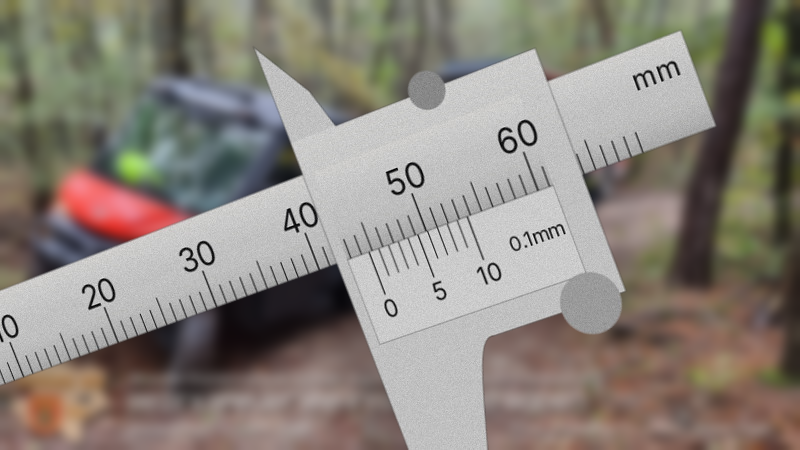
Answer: 44.7 mm
